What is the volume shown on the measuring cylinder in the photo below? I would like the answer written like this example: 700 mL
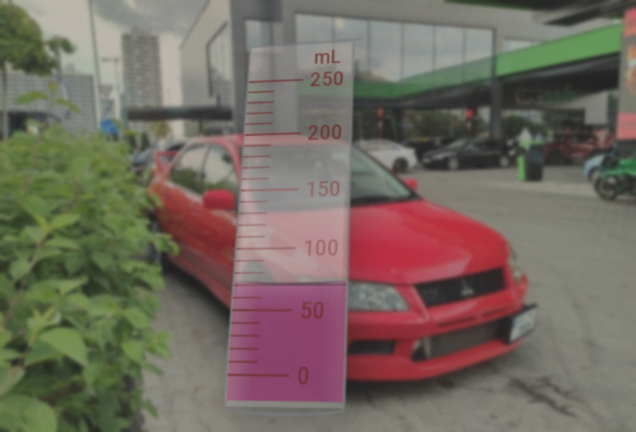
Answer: 70 mL
